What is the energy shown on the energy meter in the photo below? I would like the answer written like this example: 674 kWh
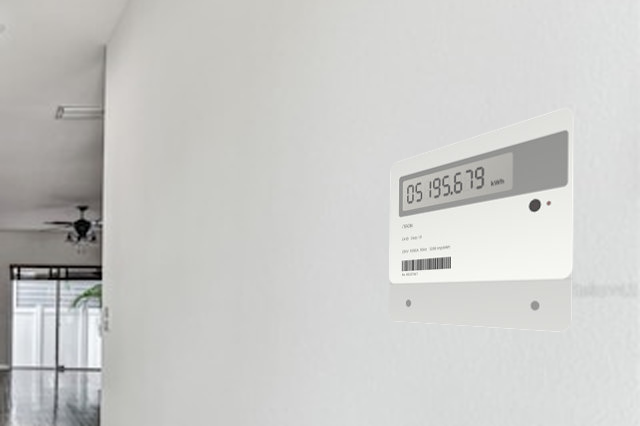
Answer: 5195.679 kWh
